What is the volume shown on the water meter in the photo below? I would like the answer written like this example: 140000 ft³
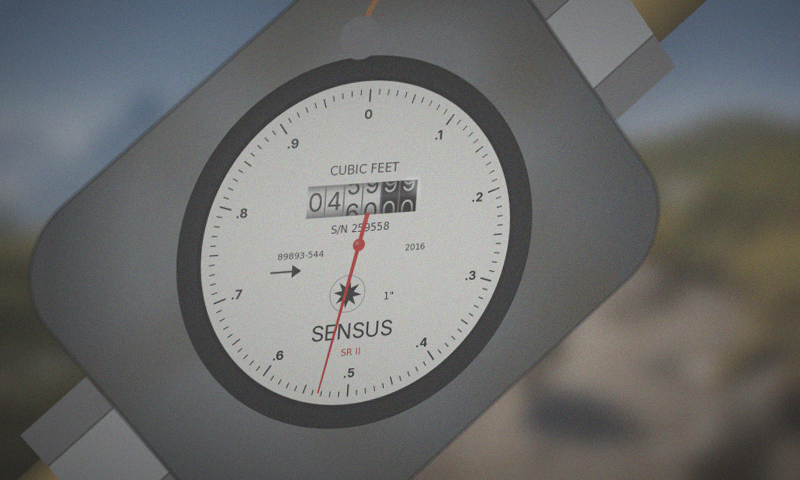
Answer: 45999.53 ft³
